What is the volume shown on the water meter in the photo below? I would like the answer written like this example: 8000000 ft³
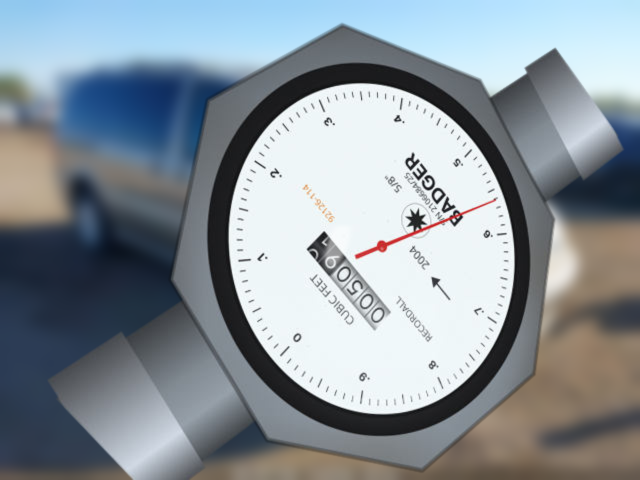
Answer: 5090.56 ft³
